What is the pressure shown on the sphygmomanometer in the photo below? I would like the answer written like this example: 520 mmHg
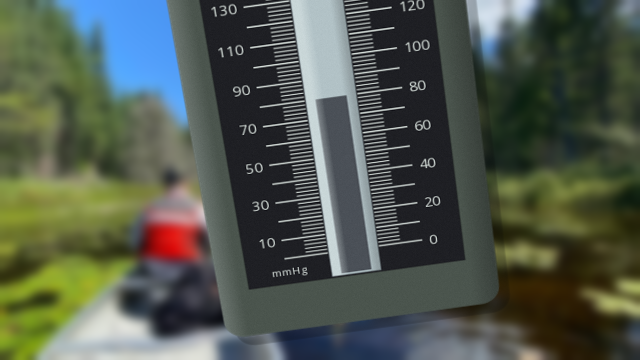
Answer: 80 mmHg
